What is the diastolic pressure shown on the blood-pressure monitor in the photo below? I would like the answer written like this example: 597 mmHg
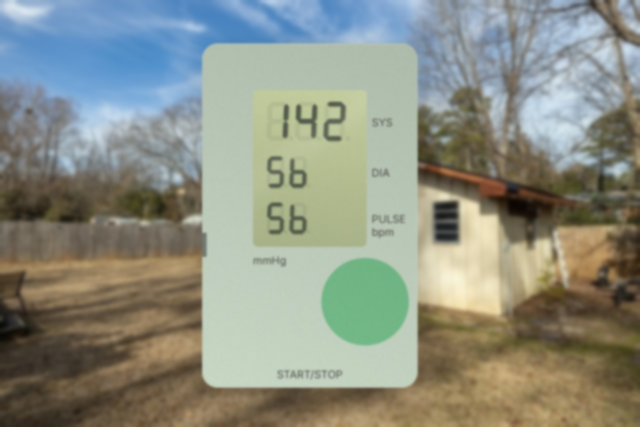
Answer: 56 mmHg
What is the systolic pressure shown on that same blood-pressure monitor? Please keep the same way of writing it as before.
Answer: 142 mmHg
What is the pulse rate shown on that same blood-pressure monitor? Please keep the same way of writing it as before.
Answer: 56 bpm
